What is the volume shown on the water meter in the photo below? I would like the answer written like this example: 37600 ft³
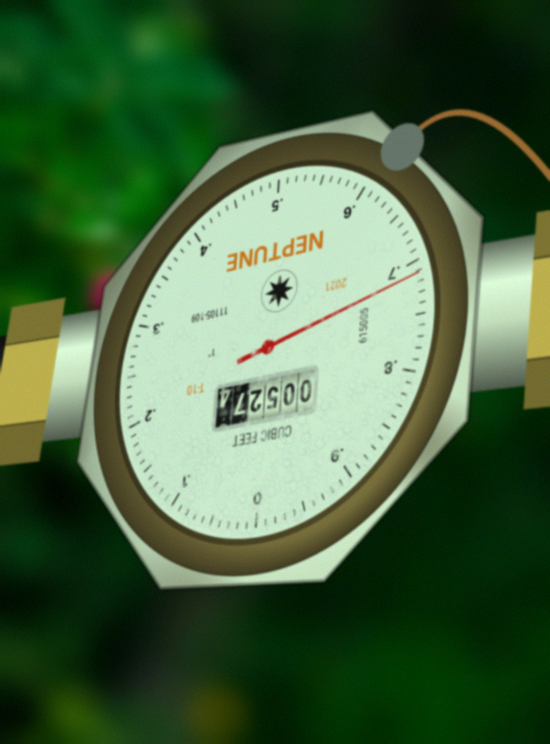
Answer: 5273.71 ft³
